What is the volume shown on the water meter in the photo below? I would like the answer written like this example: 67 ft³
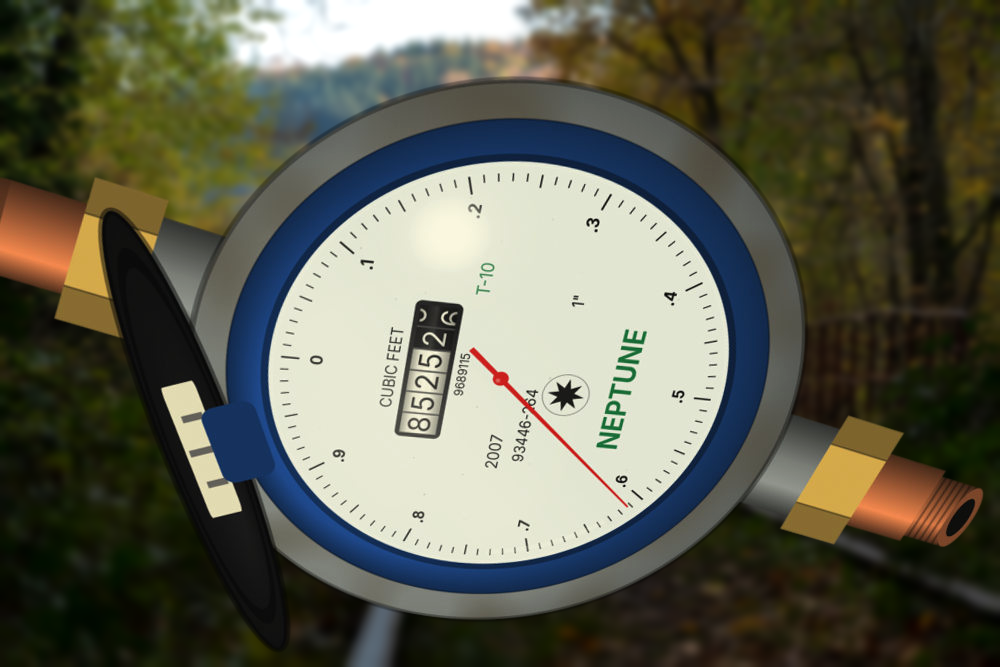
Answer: 852525.61 ft³
